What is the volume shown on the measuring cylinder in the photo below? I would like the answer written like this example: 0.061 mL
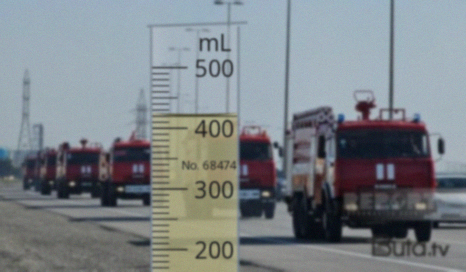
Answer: 420 mL
